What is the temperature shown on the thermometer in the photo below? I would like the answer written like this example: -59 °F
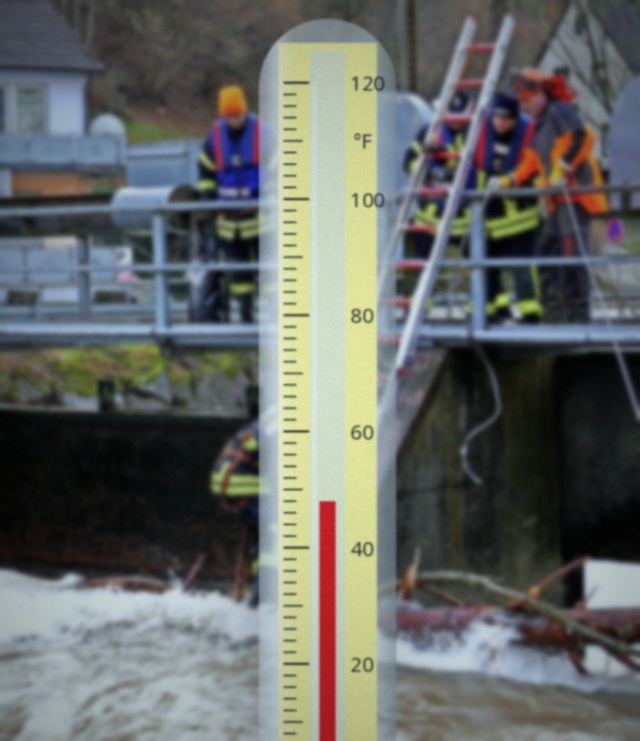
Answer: 48 °F
